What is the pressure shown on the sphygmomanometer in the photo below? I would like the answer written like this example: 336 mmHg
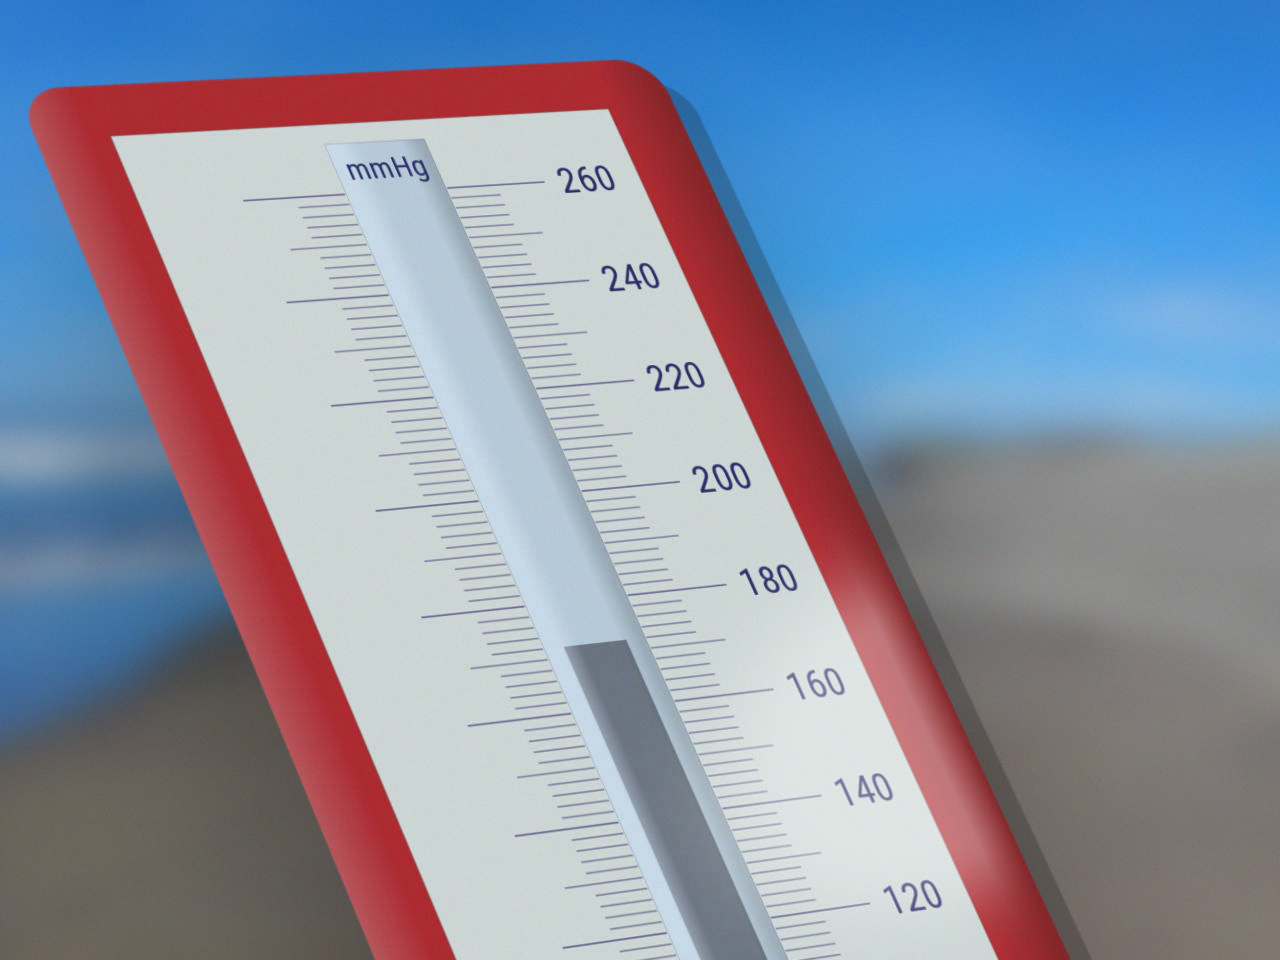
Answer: 172 mmHg
